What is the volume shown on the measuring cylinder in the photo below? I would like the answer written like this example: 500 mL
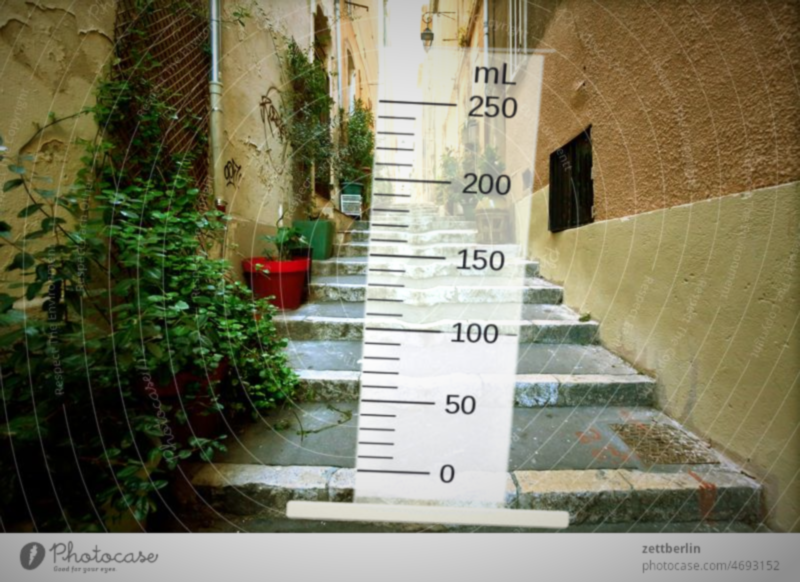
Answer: 100 mL
